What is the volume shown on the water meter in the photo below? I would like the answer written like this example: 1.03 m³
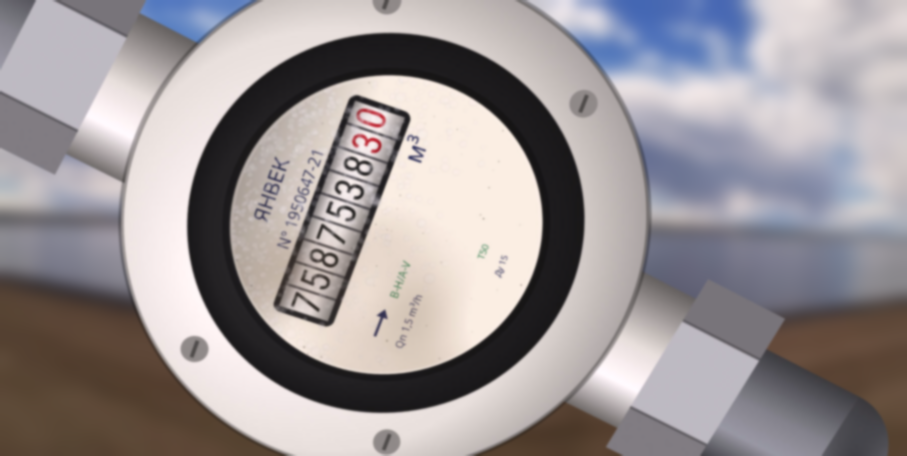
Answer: 7587538.30 m³
